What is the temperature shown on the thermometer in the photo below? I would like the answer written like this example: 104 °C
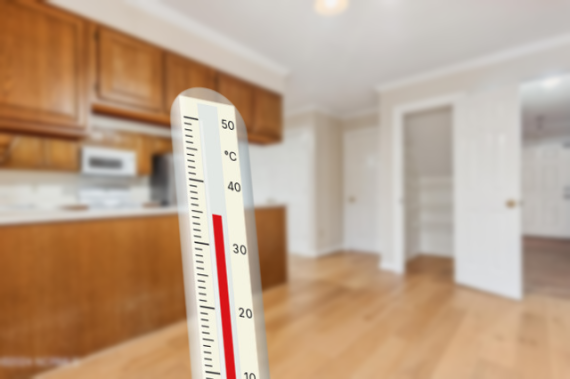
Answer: 35 °C
